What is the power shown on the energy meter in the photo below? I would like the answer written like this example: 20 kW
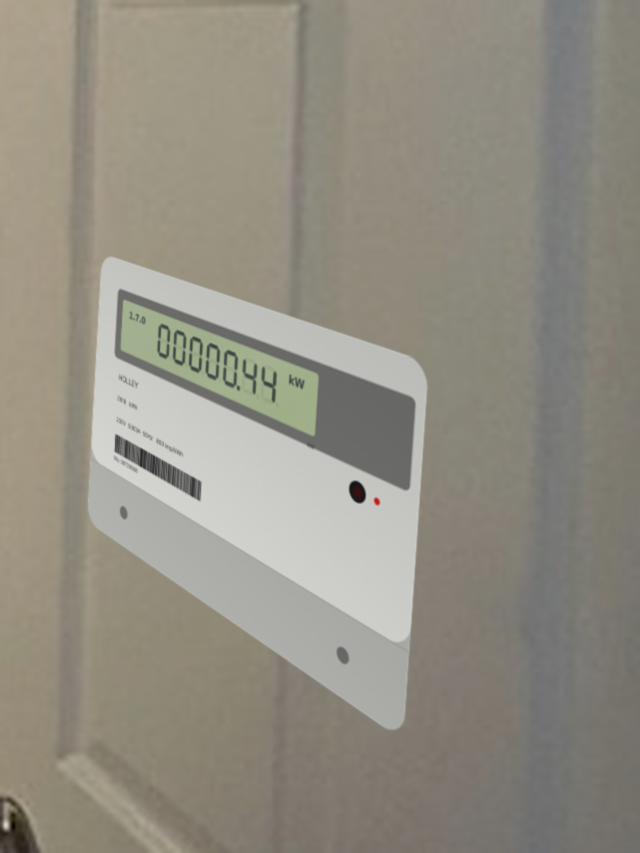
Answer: 0.44 kW
